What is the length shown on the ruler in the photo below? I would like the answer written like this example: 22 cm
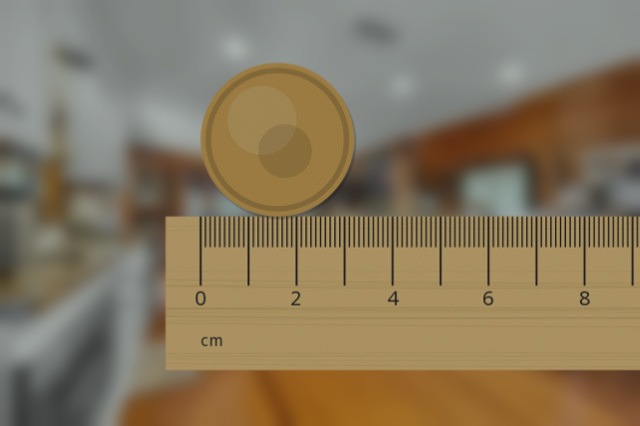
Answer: 3.2 cm
